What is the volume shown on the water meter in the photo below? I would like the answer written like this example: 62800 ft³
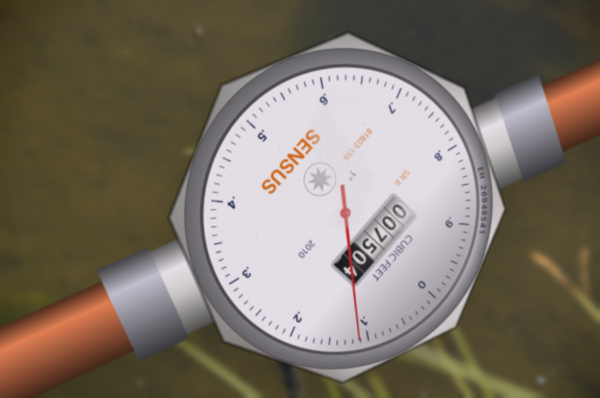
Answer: 7504.11 ft³
